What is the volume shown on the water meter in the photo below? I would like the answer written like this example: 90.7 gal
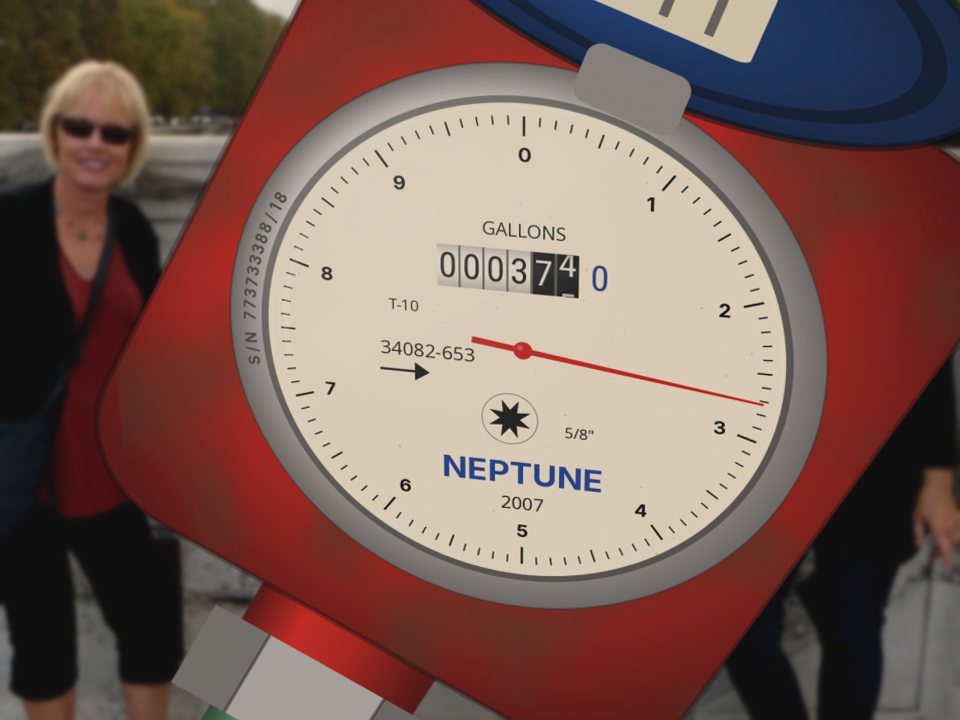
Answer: 3742.7 gal
